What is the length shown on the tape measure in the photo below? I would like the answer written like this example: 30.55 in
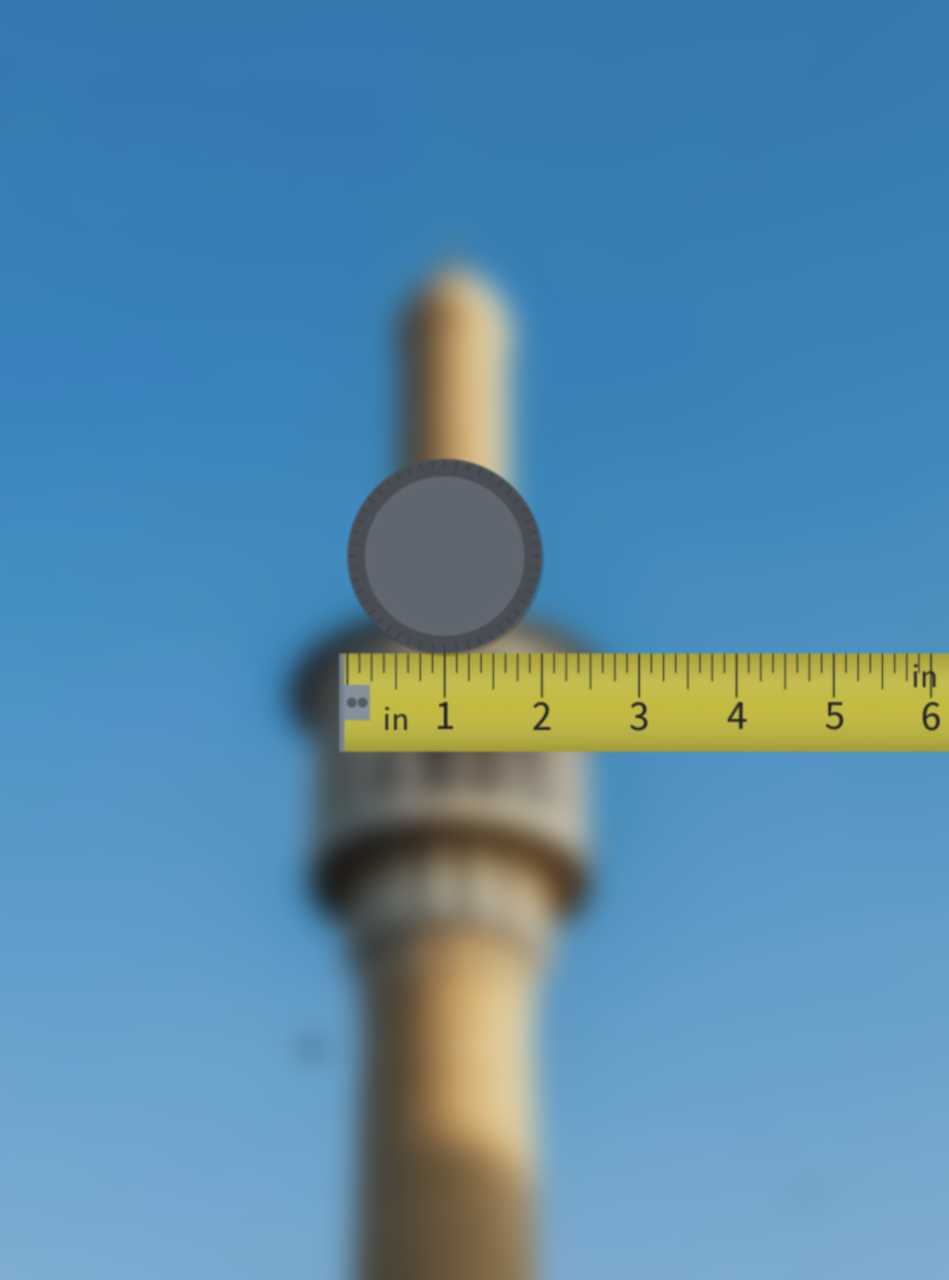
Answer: 2 in
